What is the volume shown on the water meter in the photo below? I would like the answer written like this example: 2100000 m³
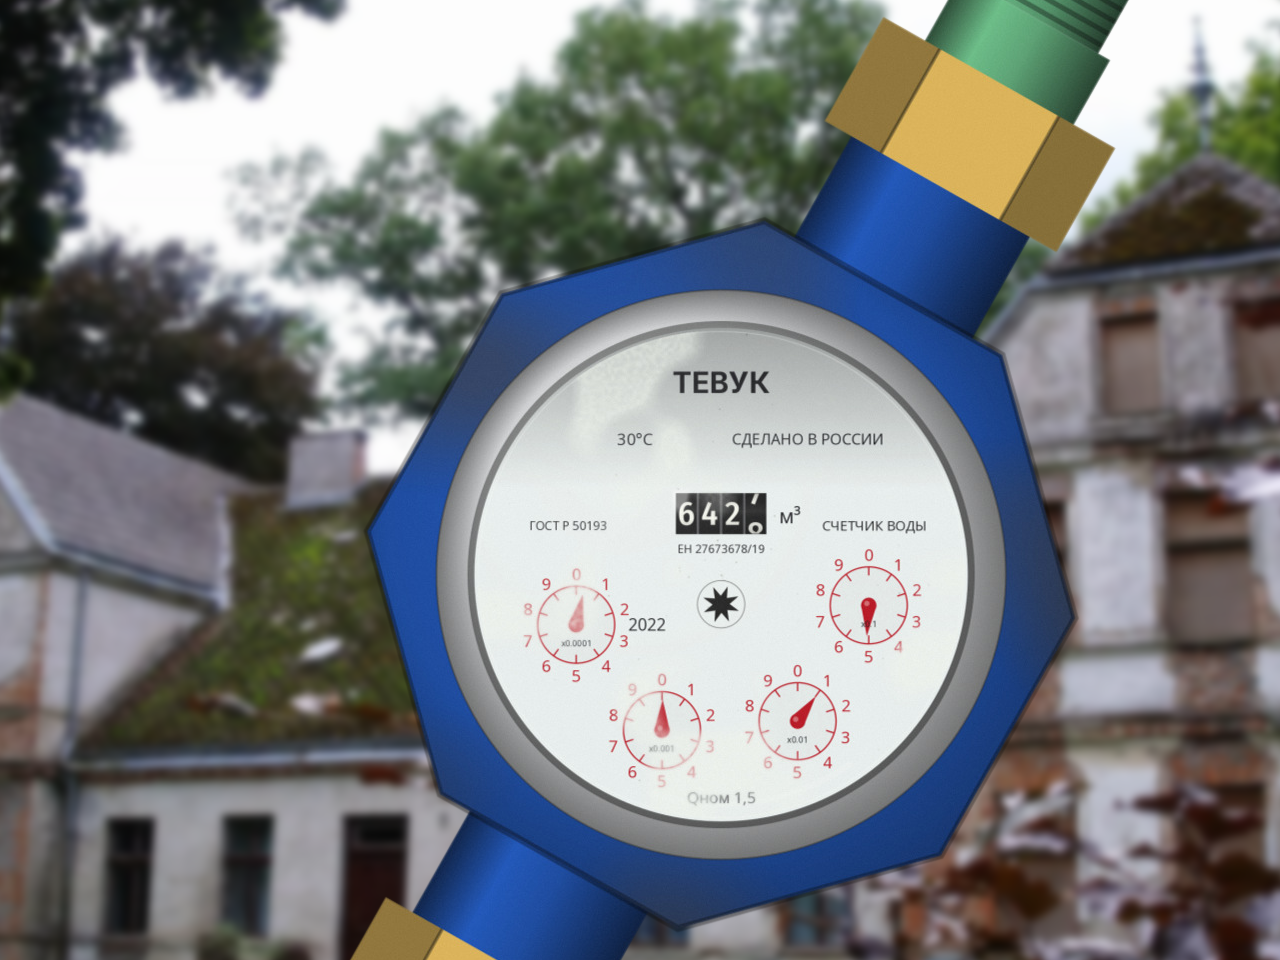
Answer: 6427.5100 m³
